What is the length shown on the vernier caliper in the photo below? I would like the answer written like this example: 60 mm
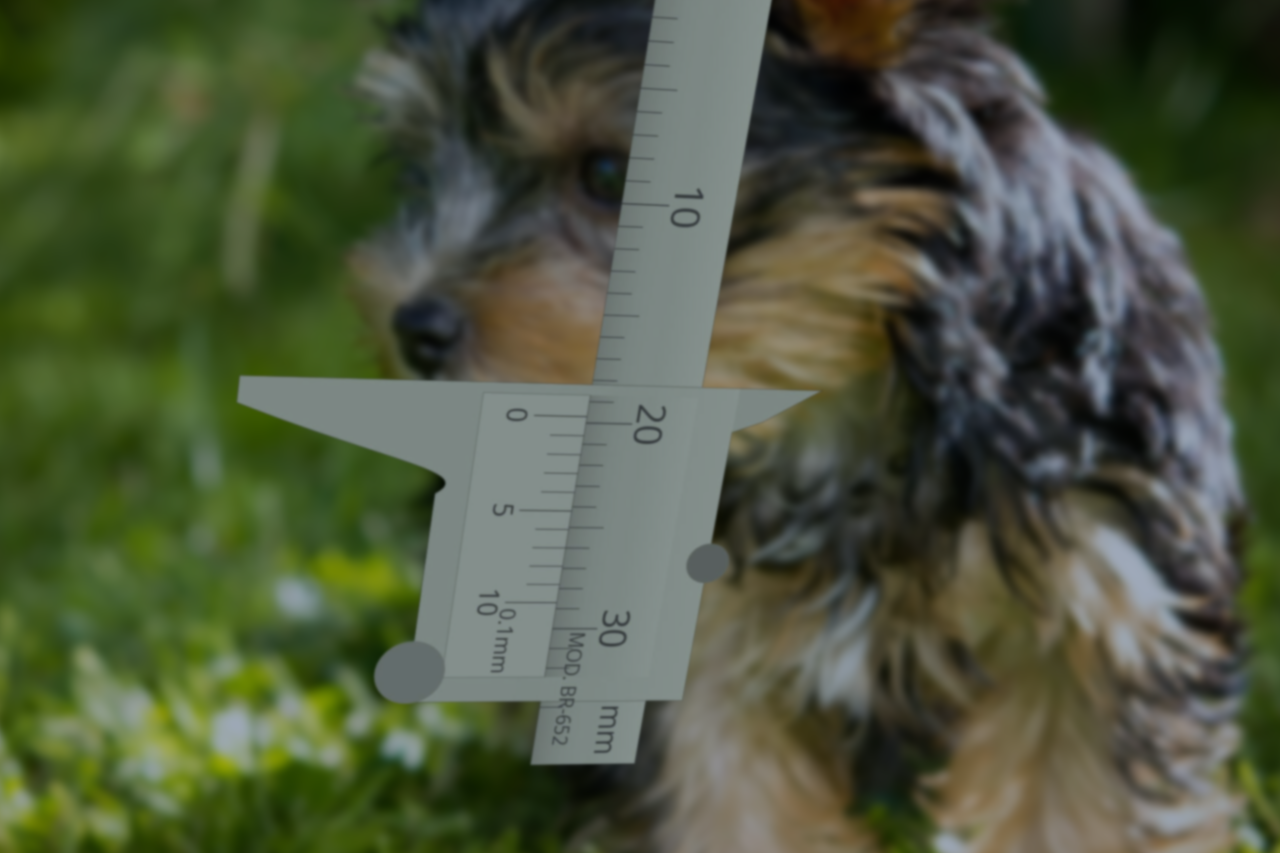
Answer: 19.7 mm
